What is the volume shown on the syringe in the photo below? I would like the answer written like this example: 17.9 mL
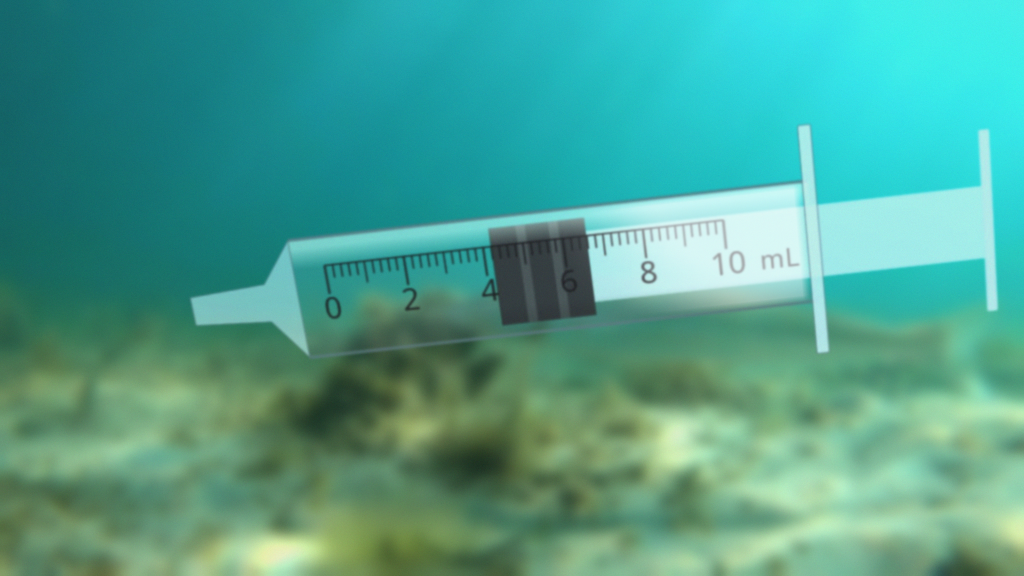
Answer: 4.2 mL
